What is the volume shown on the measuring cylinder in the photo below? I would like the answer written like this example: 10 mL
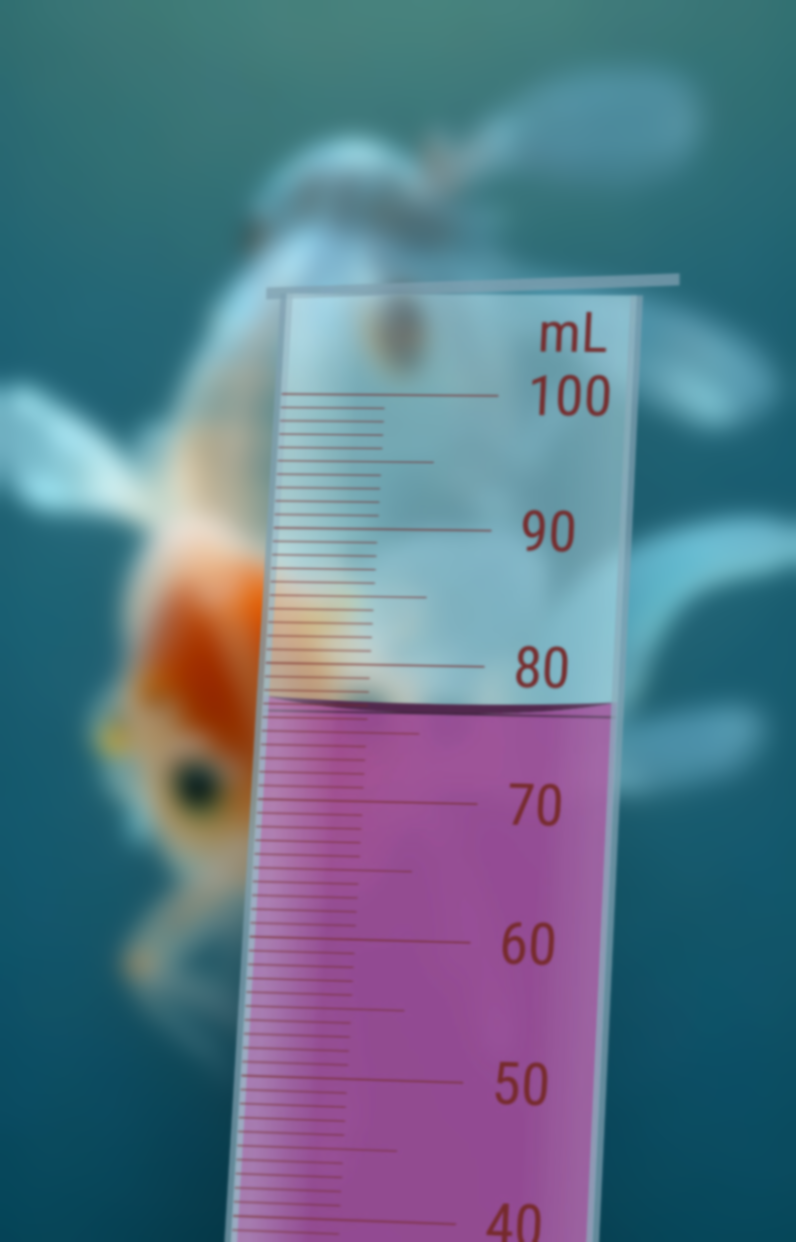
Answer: 76.5 mL
